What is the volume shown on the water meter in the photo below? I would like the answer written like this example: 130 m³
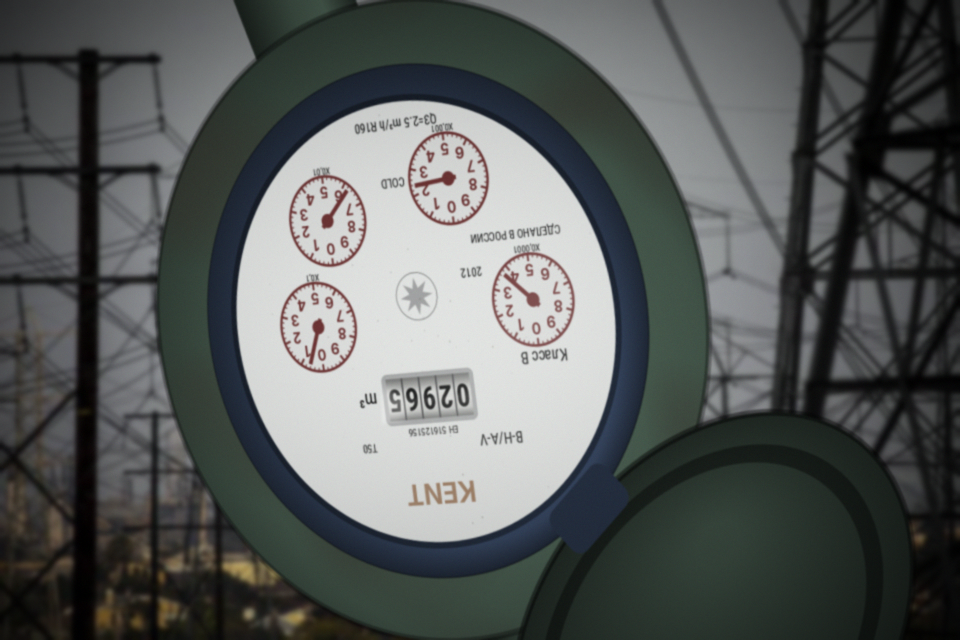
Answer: 2965.0623 m³
